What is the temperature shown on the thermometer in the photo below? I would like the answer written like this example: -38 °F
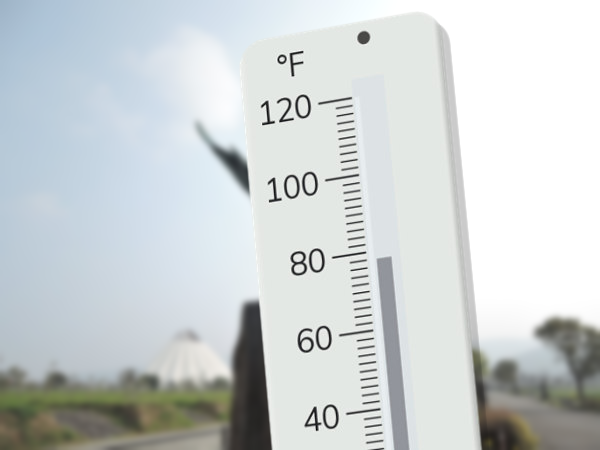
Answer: 78 °F
